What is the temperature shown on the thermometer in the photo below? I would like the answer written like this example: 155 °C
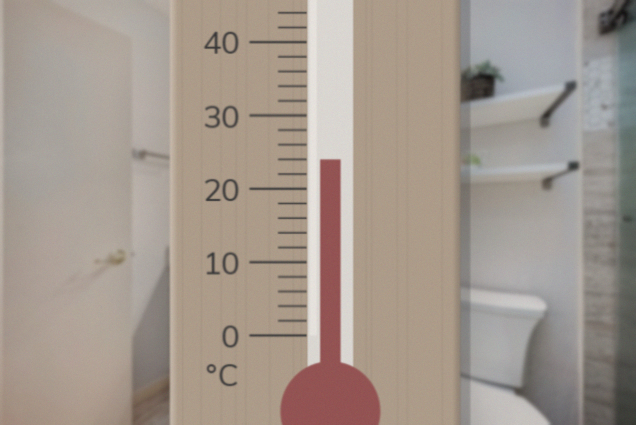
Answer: 24 °C
